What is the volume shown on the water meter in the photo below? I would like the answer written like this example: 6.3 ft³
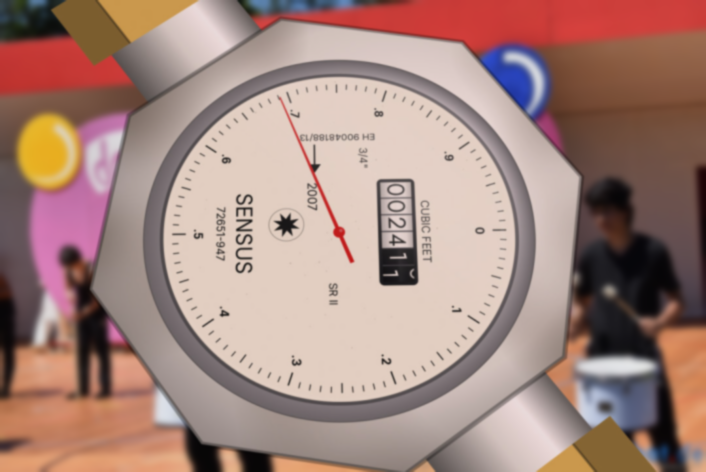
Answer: 2410.69 ft³
